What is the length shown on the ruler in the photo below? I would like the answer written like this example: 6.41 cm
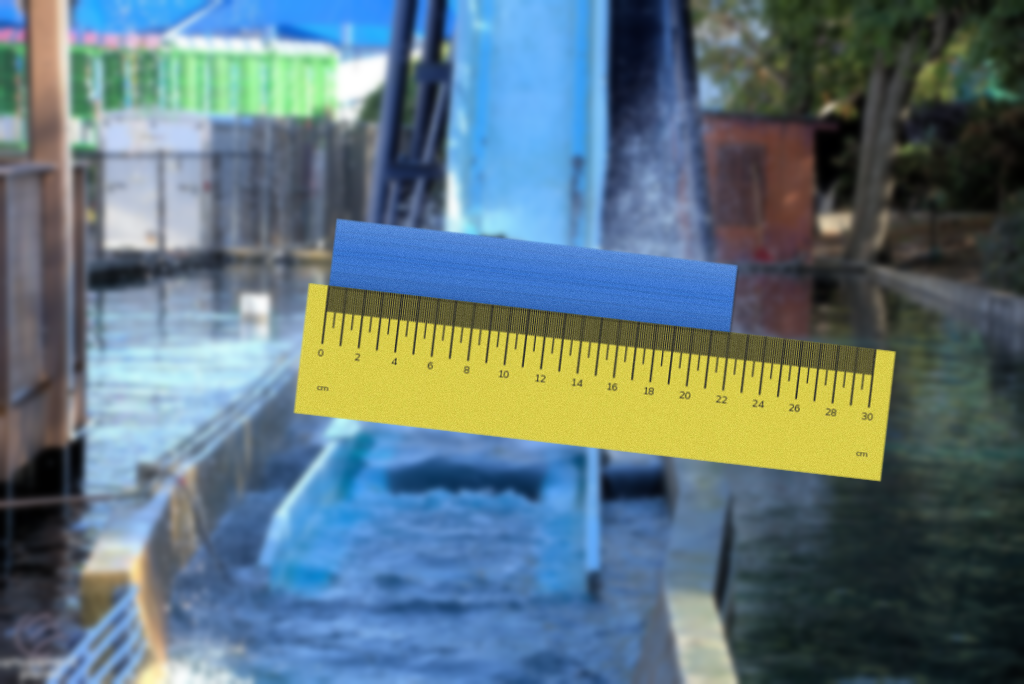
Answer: 22 cm
